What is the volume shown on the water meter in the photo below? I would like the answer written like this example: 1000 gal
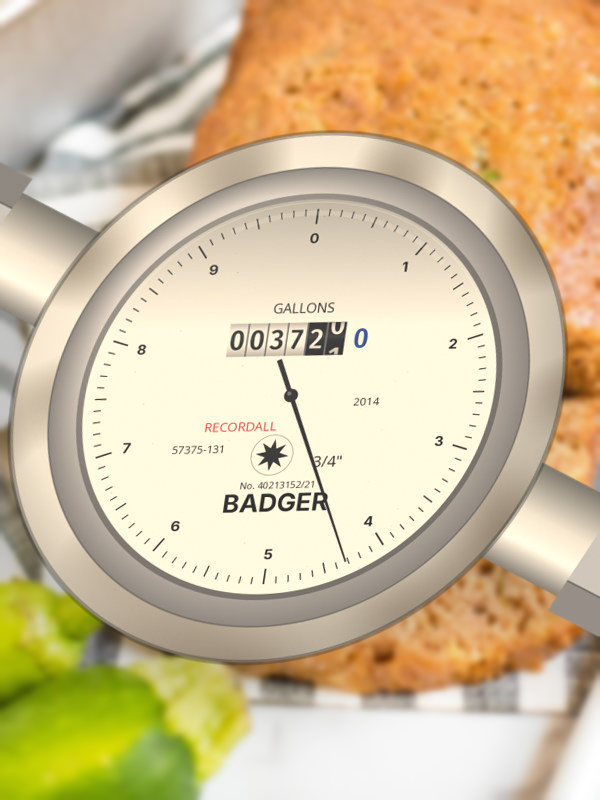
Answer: 37204.3 gal
